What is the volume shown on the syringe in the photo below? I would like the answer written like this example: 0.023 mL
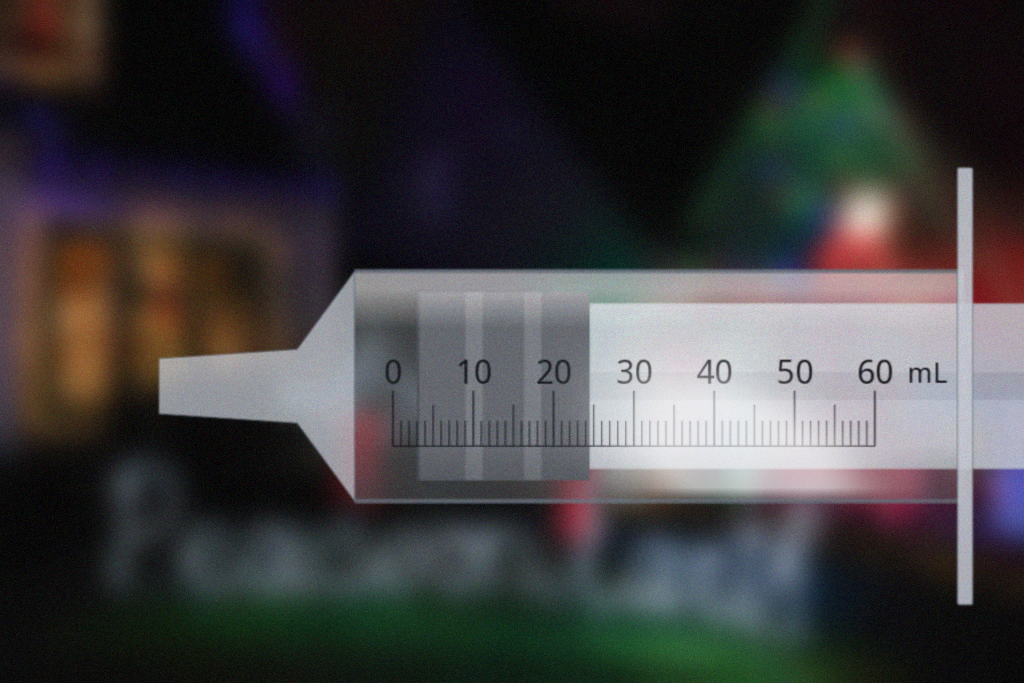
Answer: 3 mL
